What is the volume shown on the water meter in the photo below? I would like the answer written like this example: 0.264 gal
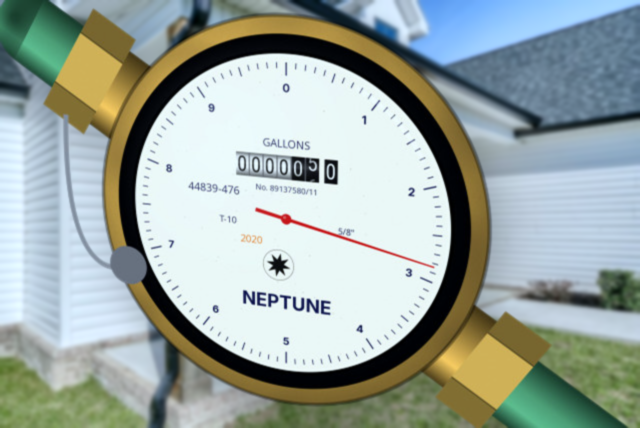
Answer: 52.8 gal
